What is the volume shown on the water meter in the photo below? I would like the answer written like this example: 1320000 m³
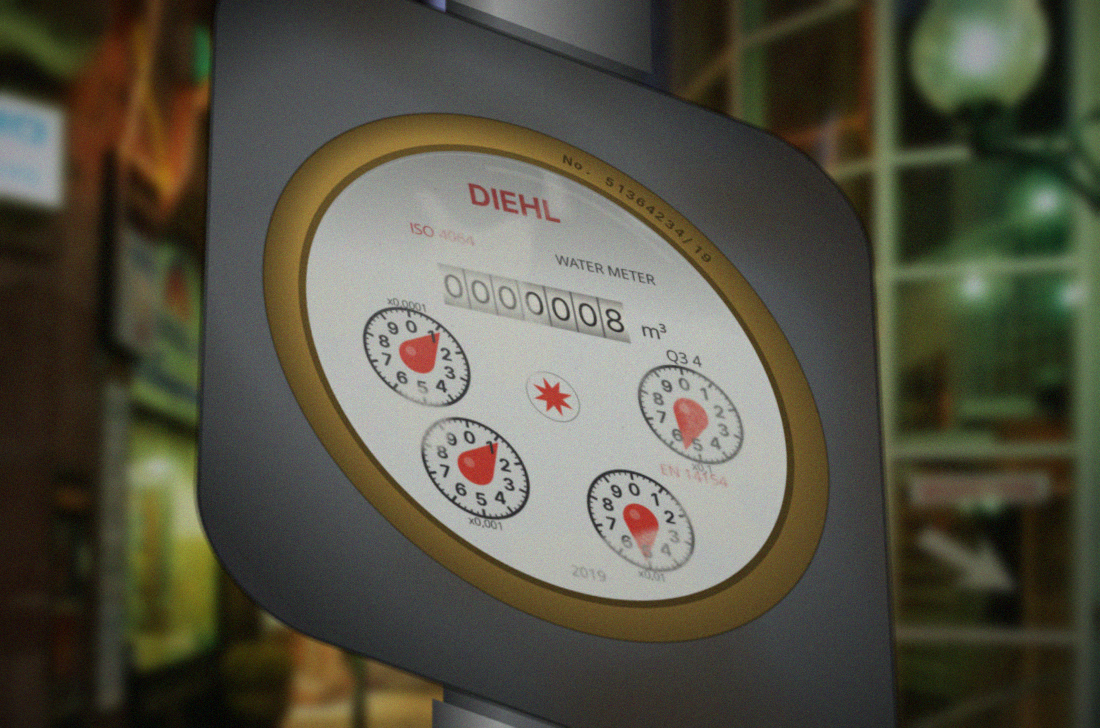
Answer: 8.5511 m³
